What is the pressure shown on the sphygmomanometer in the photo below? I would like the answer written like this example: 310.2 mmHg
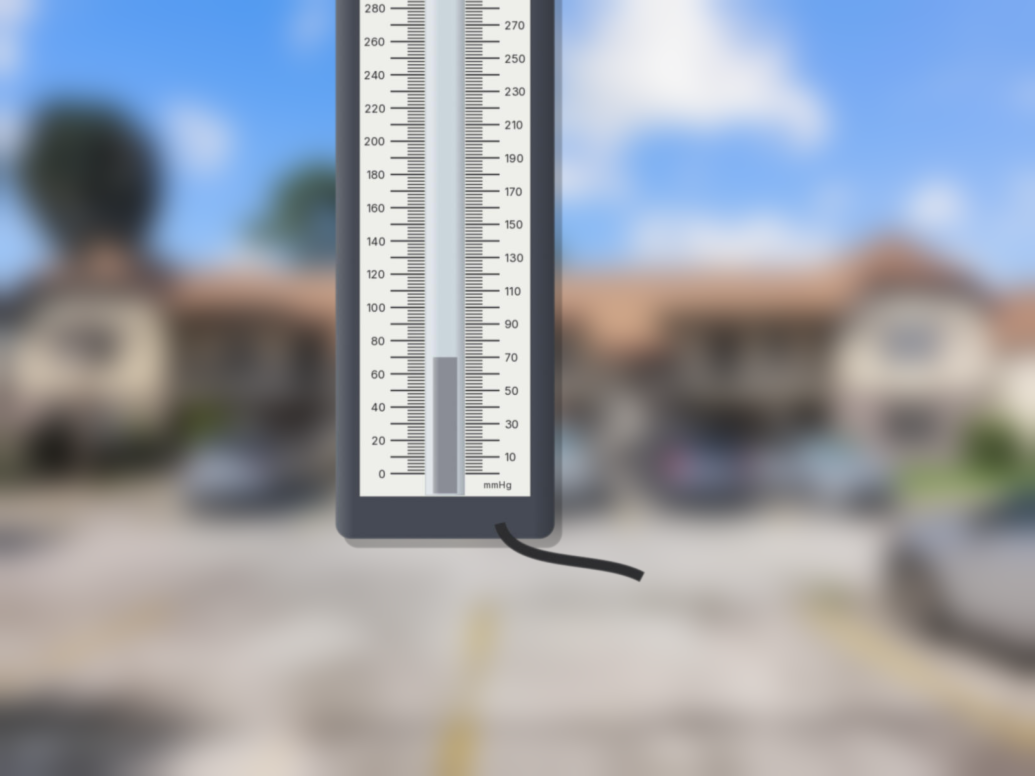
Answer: 70 mmHg
